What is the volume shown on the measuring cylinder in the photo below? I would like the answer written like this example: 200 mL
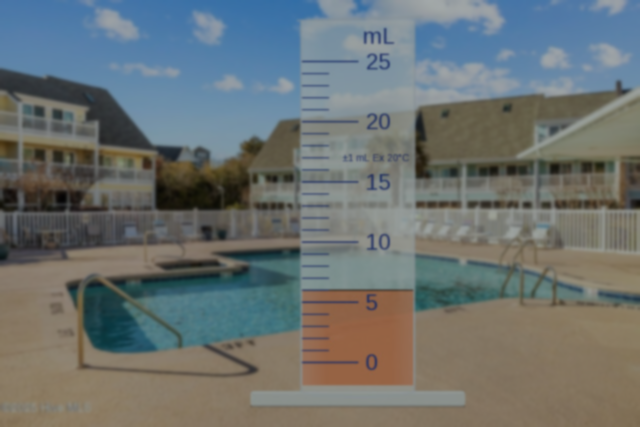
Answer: 6 mL
